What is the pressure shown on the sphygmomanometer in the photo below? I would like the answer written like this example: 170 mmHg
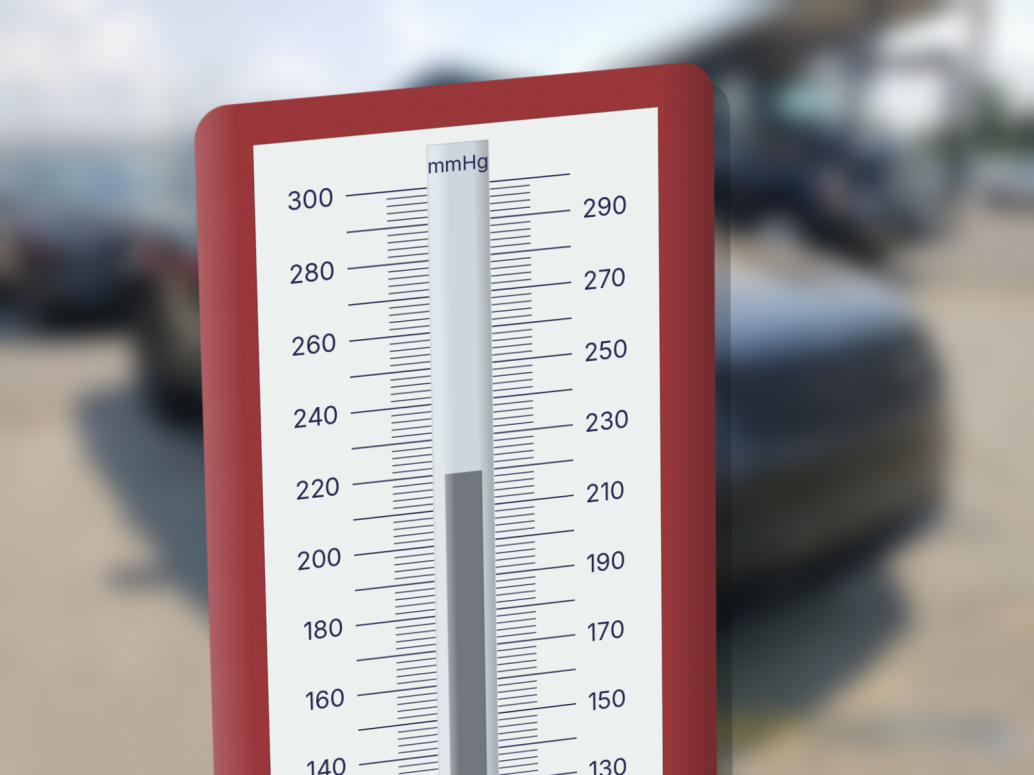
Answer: 220 mmHg
